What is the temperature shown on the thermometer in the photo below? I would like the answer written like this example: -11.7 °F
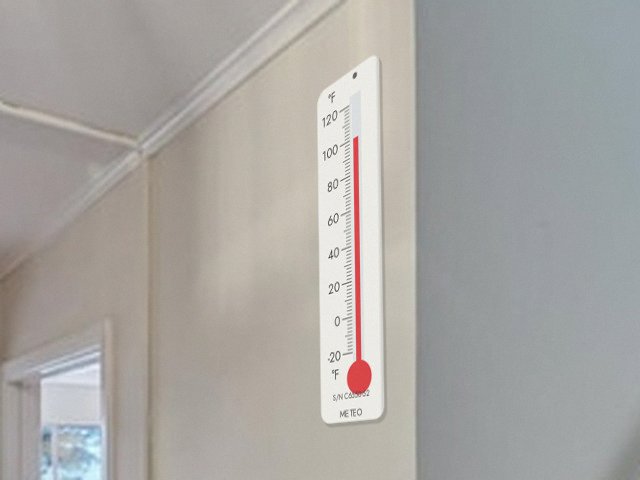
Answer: 100 °F
